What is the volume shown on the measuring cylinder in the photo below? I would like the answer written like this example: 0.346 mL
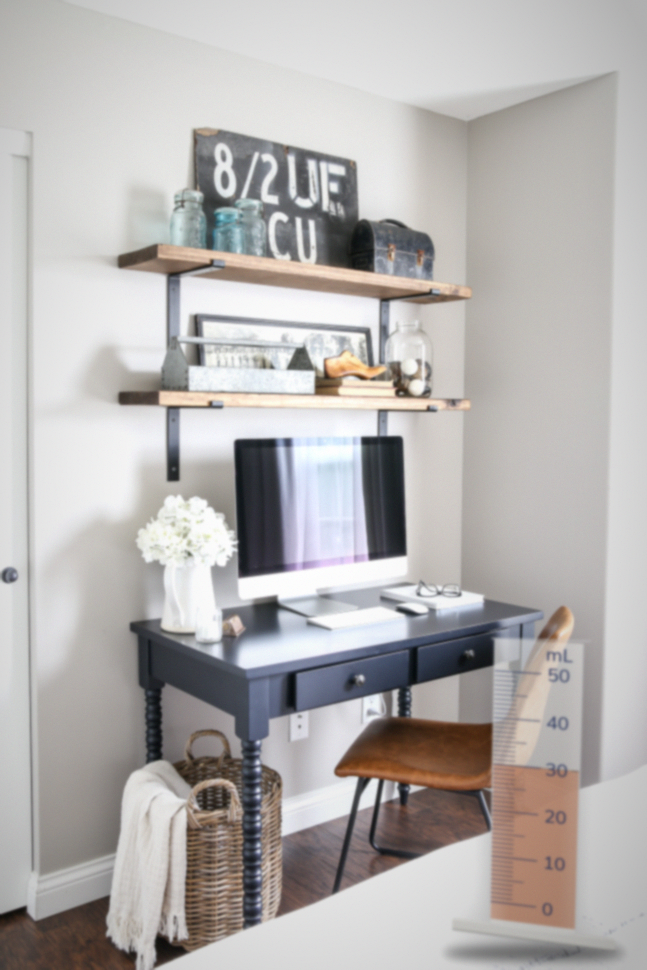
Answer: 30 mL
